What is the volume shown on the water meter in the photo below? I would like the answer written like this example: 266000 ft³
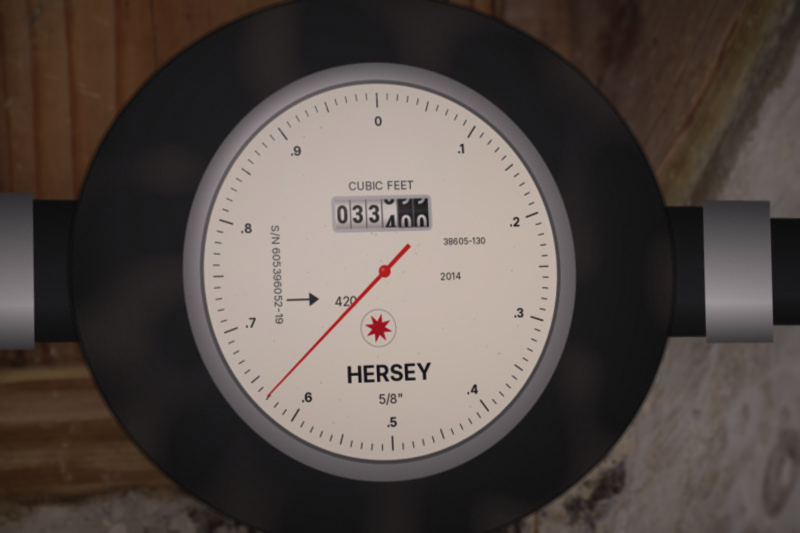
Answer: 33399.63 ft³
